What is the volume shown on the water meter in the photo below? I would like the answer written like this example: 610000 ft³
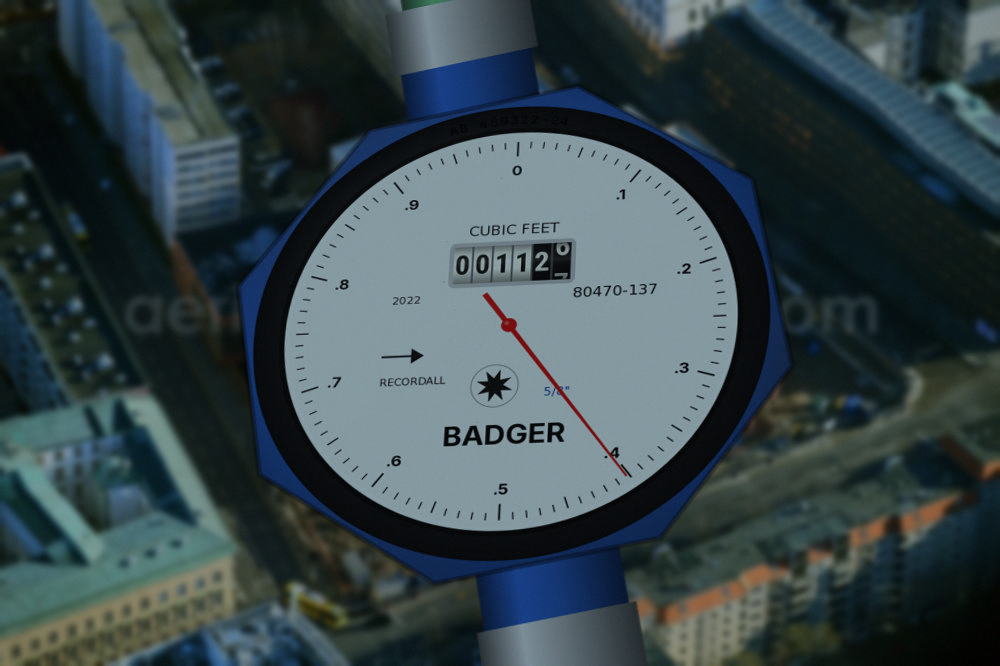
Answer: 1126.40 ft³
